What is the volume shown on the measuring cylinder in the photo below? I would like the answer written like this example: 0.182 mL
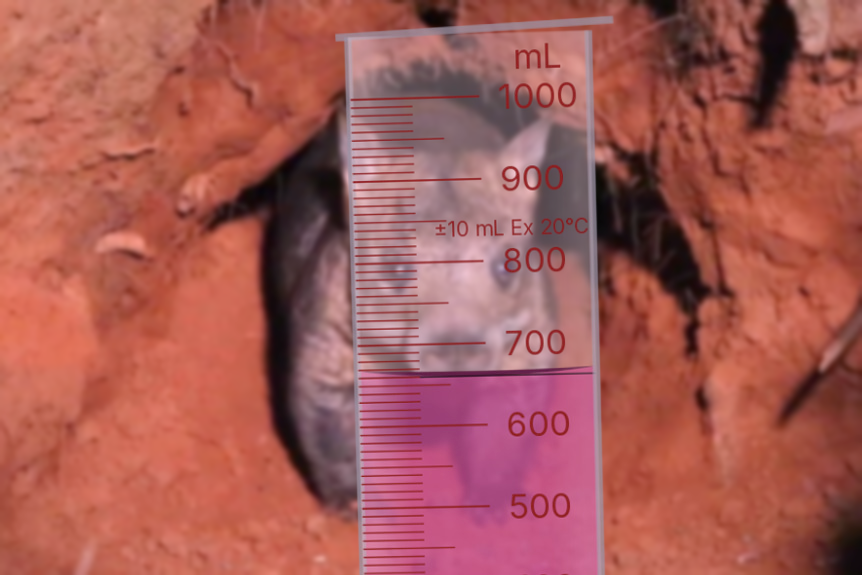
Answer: 660 mL
